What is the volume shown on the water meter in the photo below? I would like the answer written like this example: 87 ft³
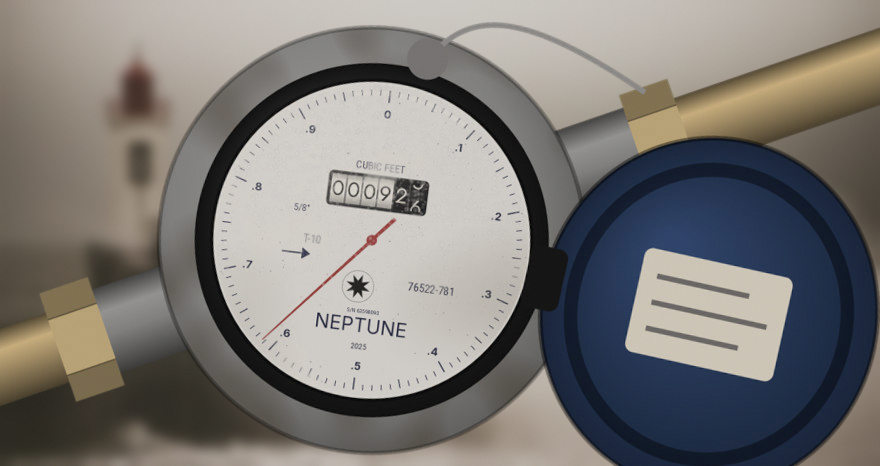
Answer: 925.61 ft³
